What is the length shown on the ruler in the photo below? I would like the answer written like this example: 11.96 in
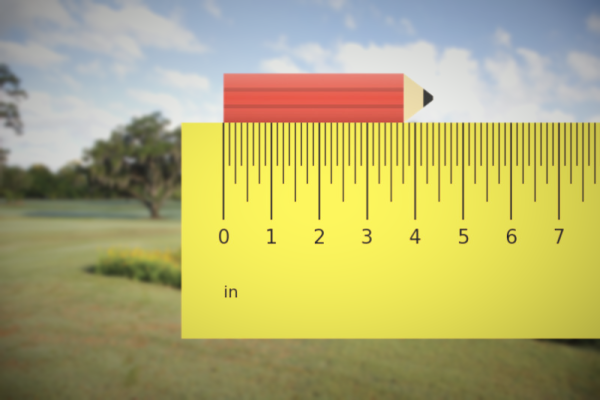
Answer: 4.375 in
